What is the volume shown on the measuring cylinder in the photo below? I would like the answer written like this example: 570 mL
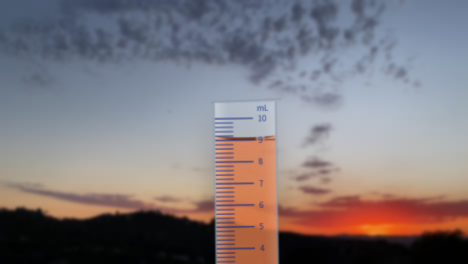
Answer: 9 mL
